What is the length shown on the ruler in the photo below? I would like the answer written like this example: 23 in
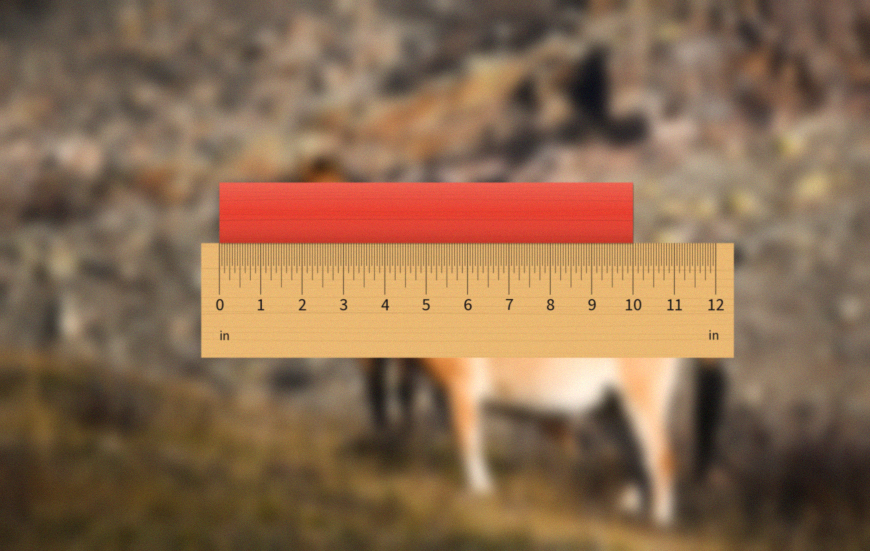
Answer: 10 in
